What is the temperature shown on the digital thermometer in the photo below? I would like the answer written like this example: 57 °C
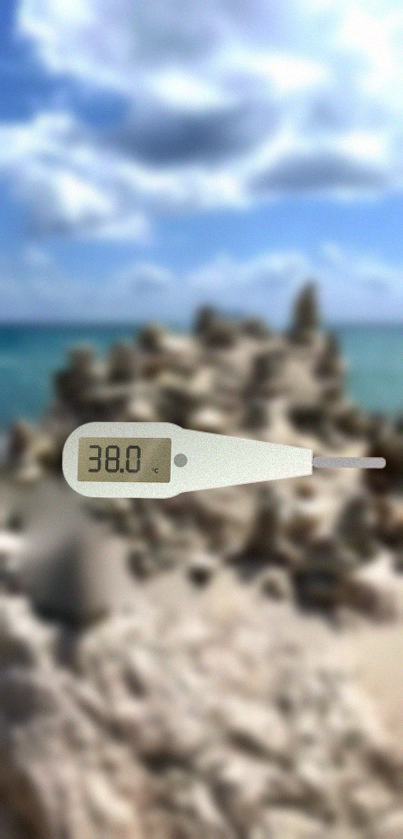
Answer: 38.0 °C
